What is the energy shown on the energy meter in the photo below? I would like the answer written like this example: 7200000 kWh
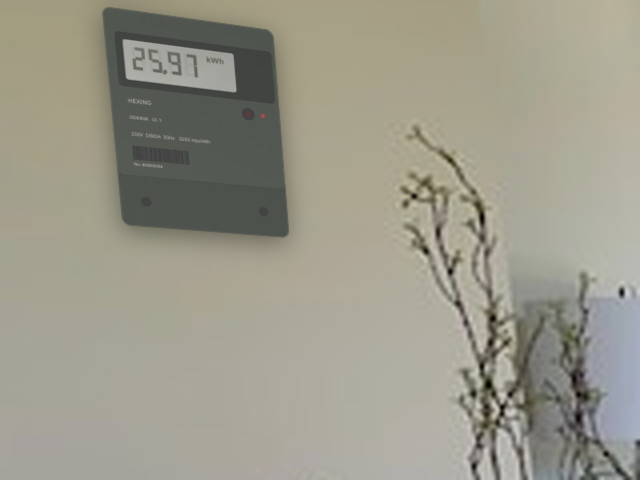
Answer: 25.97 kWh
